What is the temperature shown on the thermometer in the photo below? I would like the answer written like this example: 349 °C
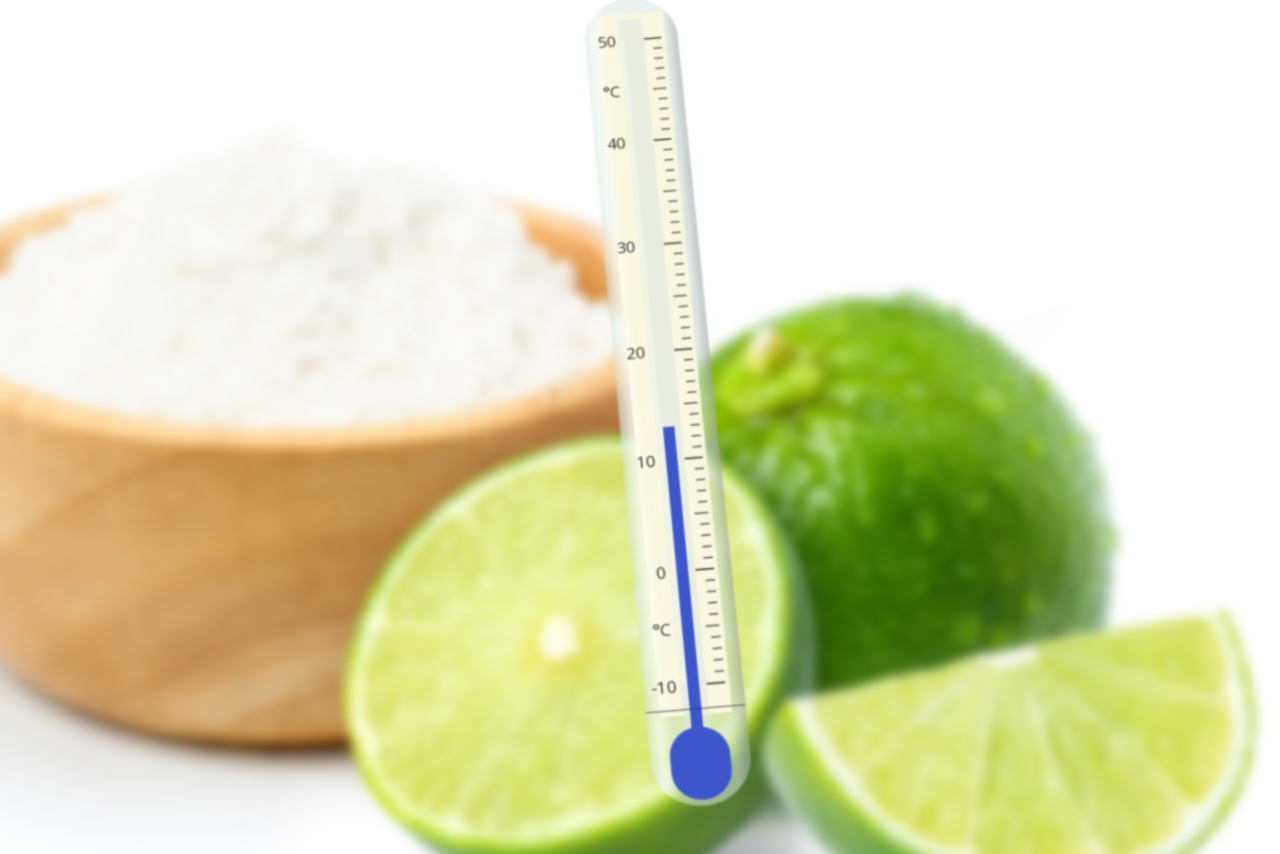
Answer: 13 °C
